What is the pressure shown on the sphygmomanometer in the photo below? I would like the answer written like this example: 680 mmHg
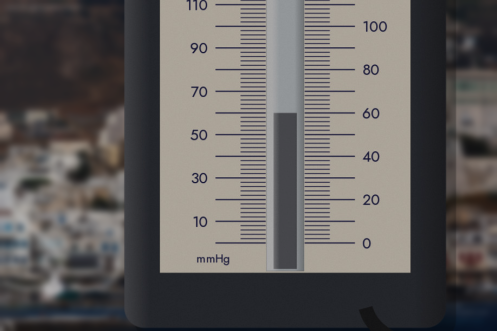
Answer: 60 mmHg
